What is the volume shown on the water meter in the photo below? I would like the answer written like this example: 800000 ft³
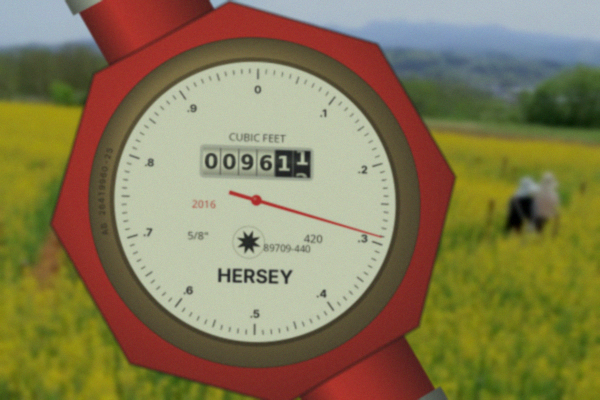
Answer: 9611.29 ft³
